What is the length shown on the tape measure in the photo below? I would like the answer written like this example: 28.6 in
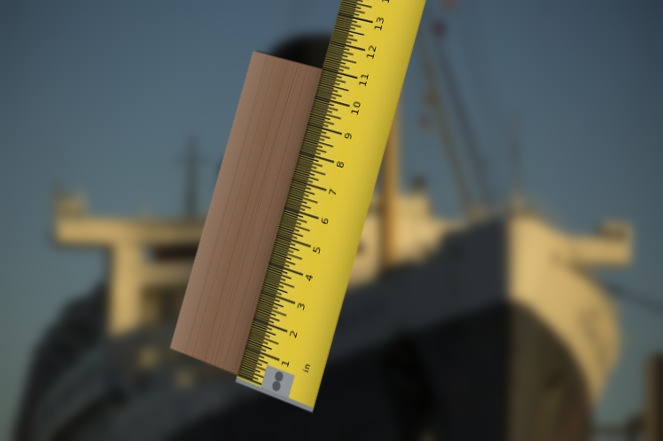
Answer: 11 in
